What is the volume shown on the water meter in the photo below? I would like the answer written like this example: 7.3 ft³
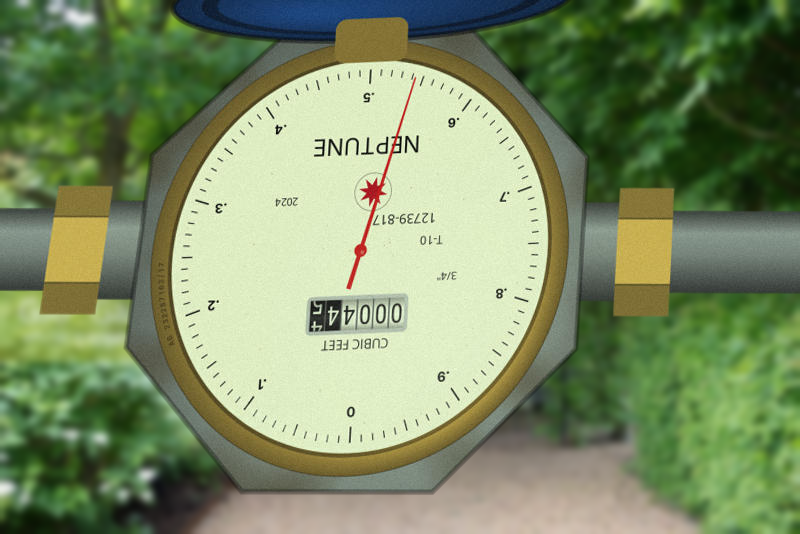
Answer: 444.54 ft³
